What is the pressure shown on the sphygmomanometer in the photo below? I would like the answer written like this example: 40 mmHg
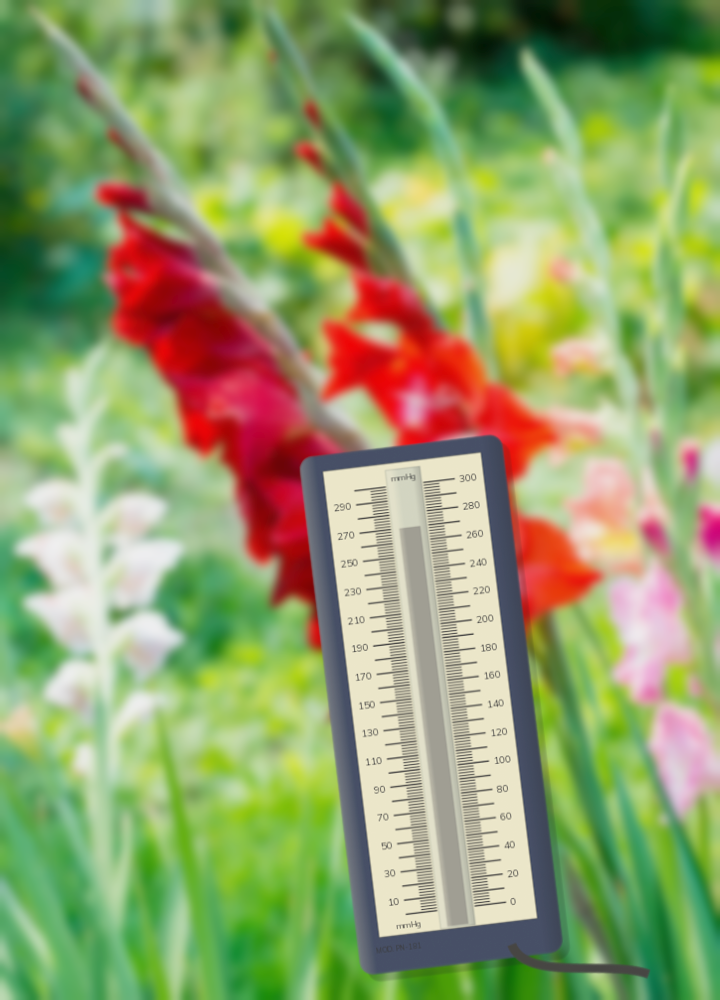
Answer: 270 mmHg
